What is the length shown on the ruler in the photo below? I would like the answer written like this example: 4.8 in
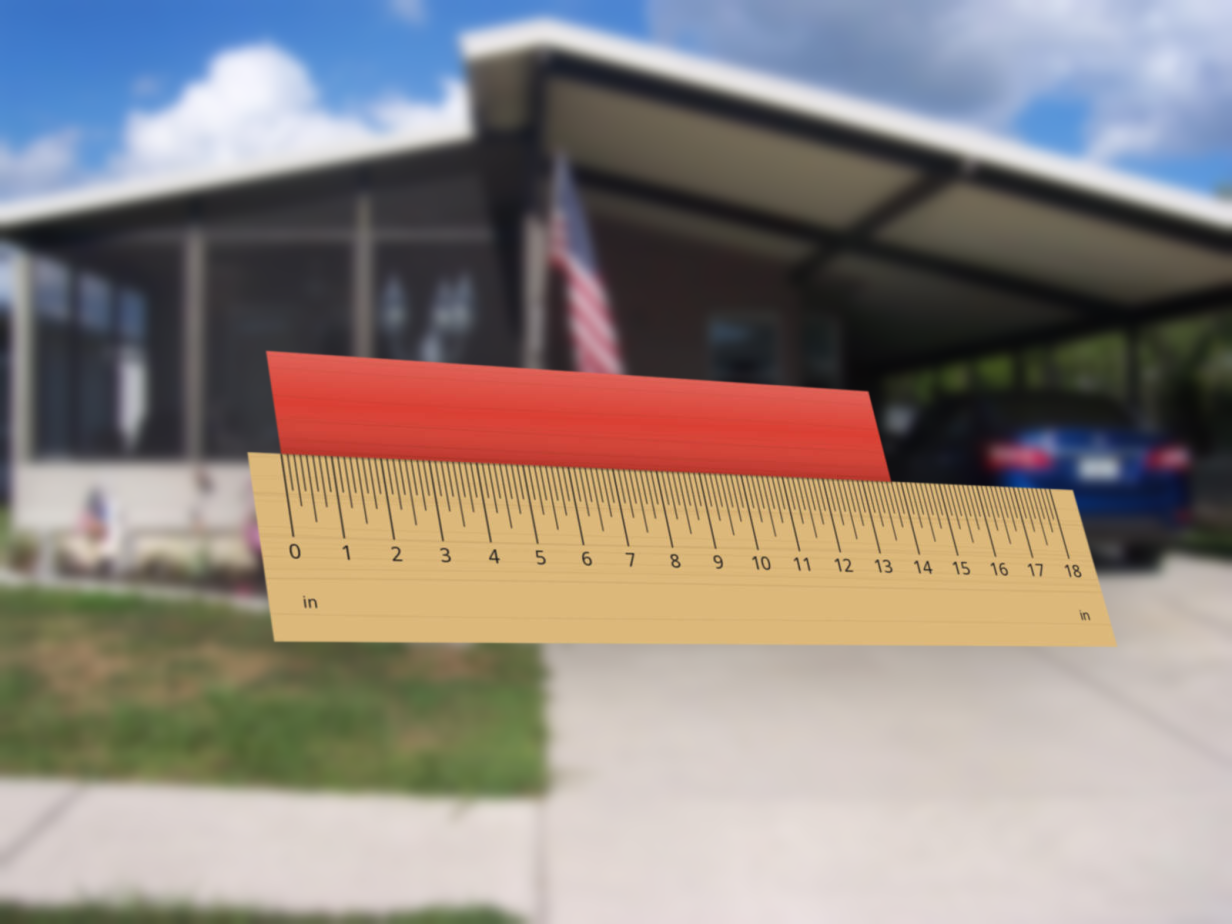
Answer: 13.75 in
